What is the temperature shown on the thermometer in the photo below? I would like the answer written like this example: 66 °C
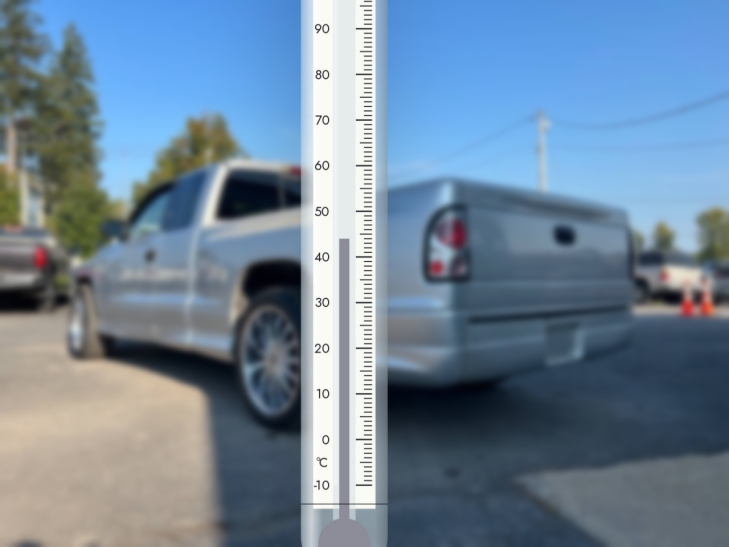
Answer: 44 °C
